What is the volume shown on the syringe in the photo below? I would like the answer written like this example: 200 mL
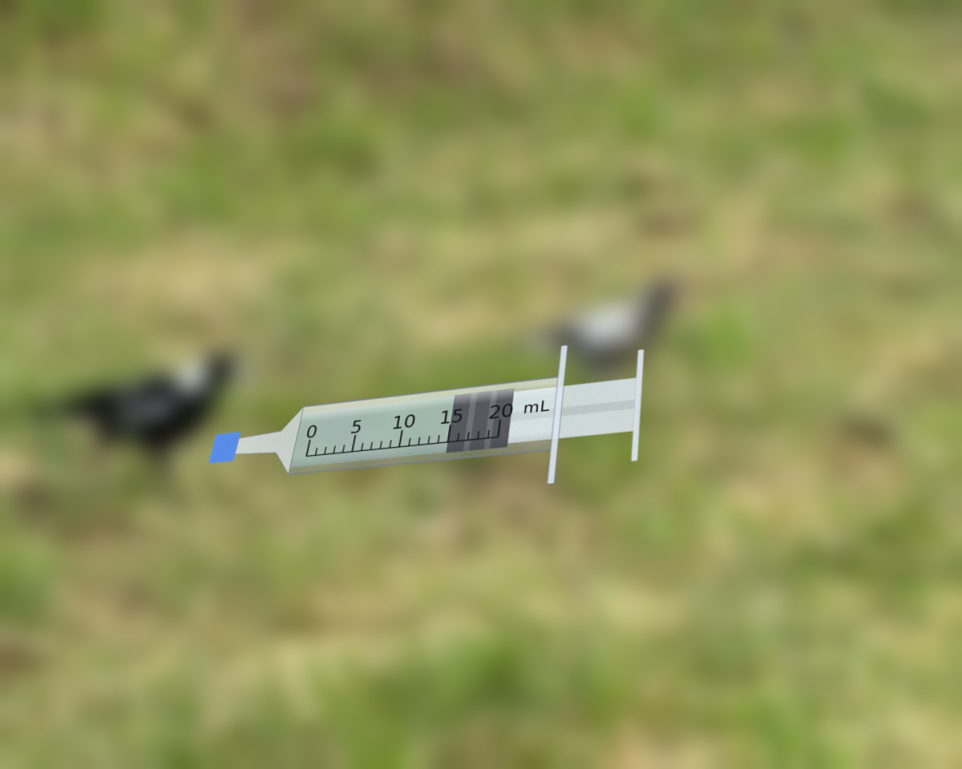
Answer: 15 mL
